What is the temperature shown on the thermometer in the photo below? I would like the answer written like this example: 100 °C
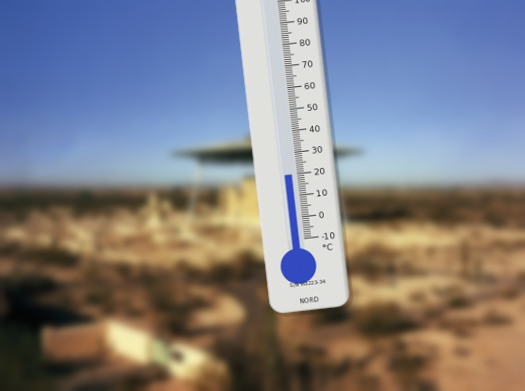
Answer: 20 °C
